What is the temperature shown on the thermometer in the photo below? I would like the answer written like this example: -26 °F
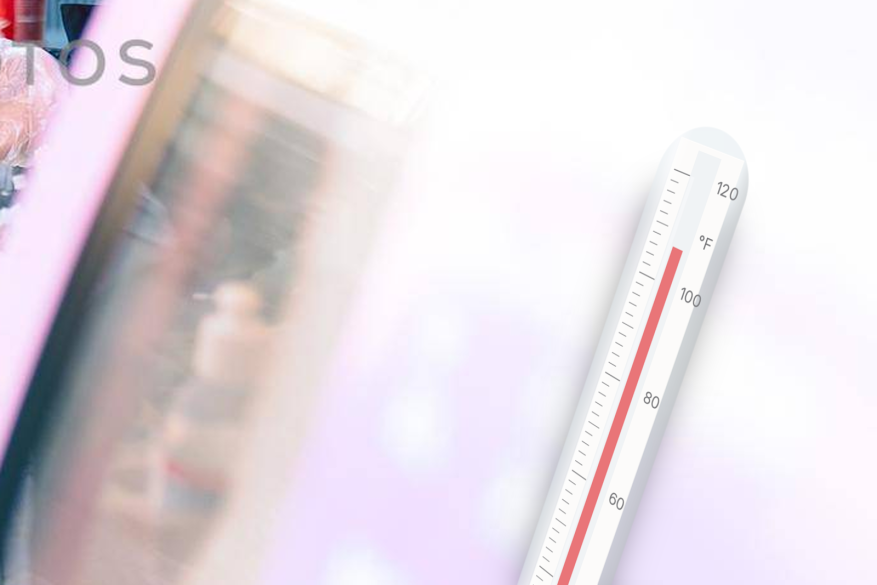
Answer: 107 °F
